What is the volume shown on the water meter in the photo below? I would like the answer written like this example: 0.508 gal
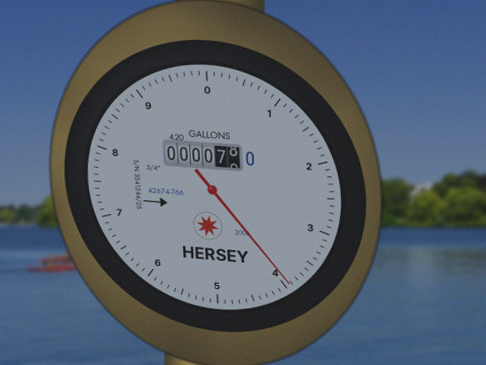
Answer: 783.9 gal
